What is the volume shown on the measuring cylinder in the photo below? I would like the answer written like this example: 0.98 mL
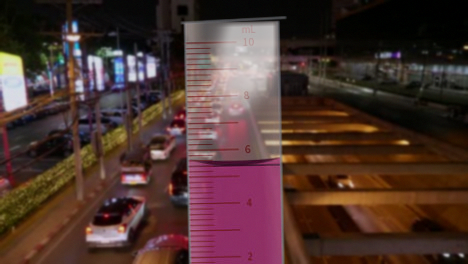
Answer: 5.4 mL
